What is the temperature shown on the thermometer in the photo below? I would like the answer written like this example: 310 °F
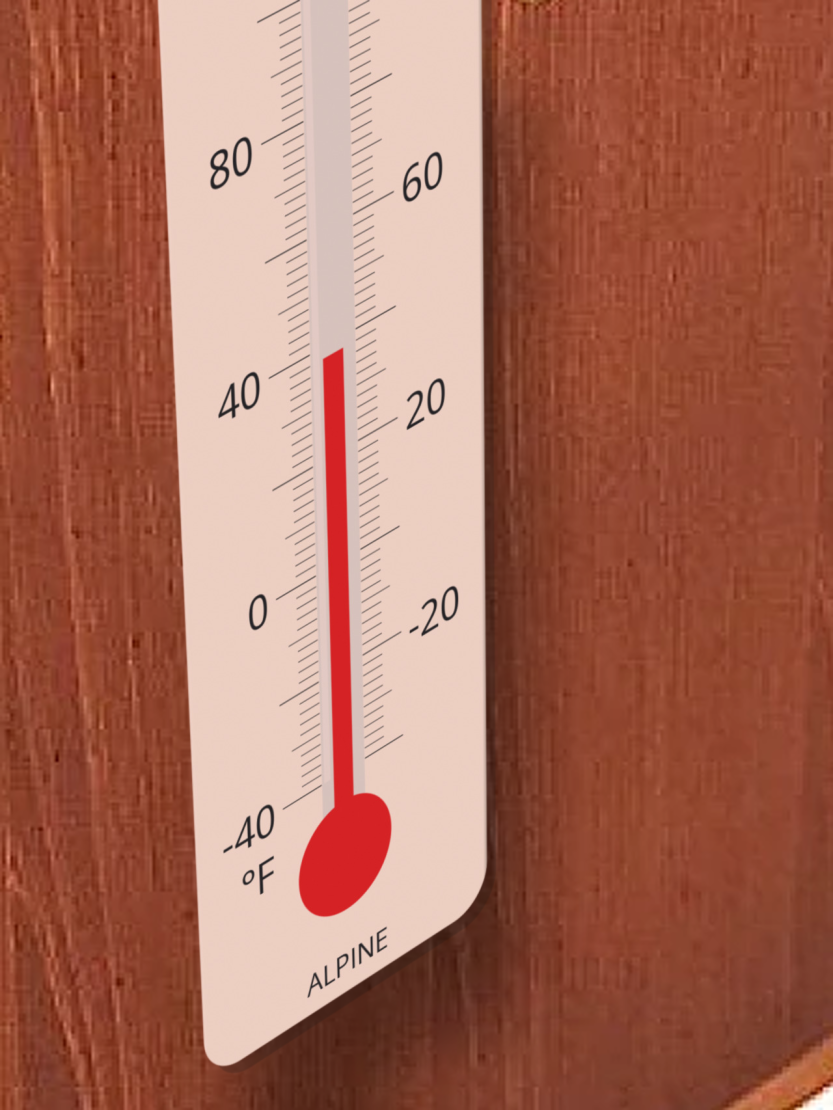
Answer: 38 °F
